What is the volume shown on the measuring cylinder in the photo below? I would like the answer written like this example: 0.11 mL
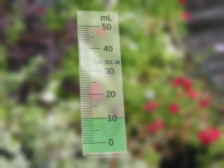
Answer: 10 mL
